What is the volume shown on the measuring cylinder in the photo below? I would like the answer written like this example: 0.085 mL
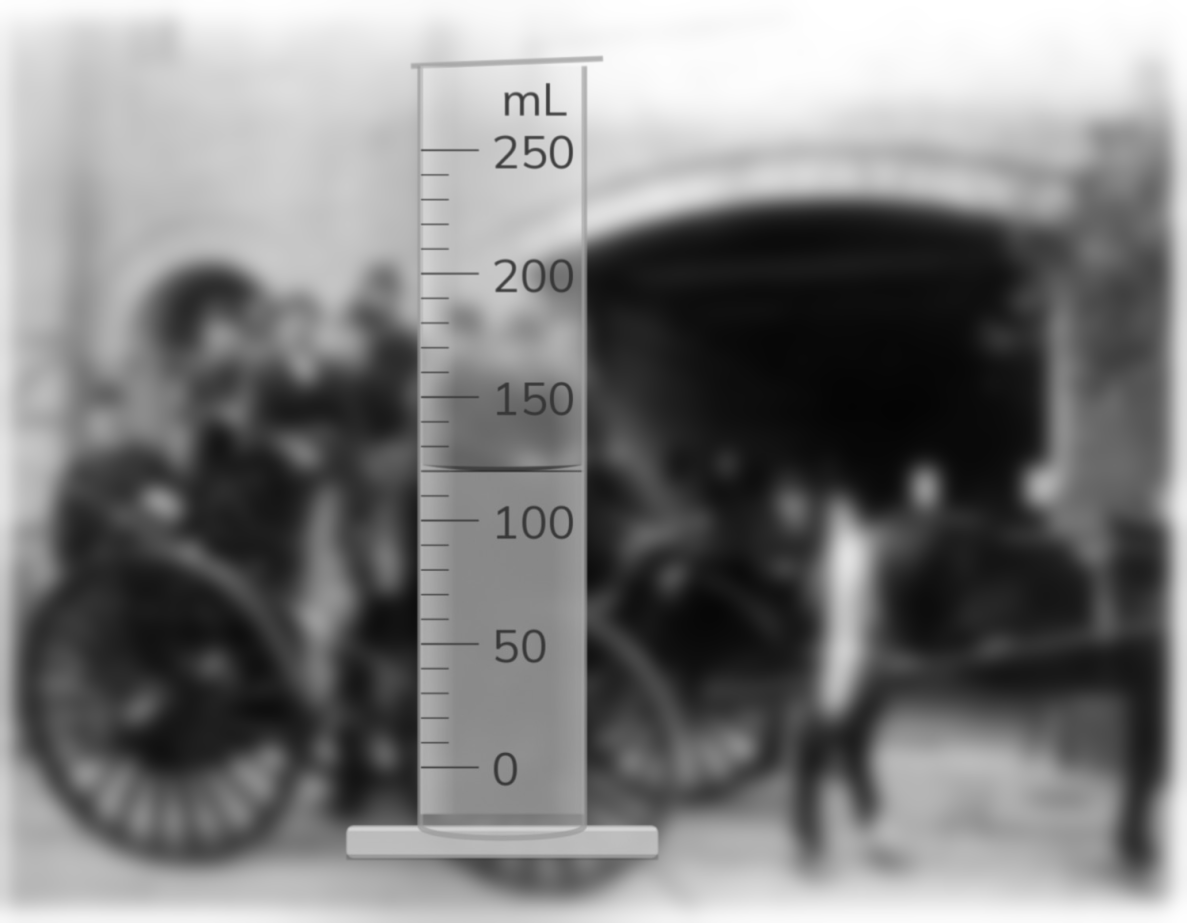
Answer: 120 mL
